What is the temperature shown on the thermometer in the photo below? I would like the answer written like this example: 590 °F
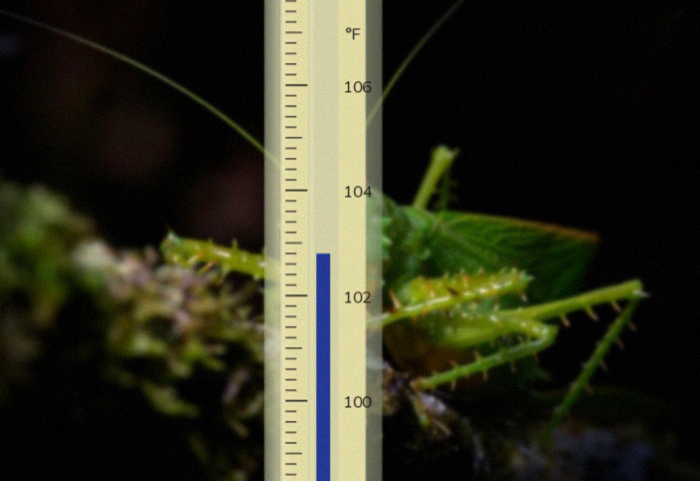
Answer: 102.8 °F
